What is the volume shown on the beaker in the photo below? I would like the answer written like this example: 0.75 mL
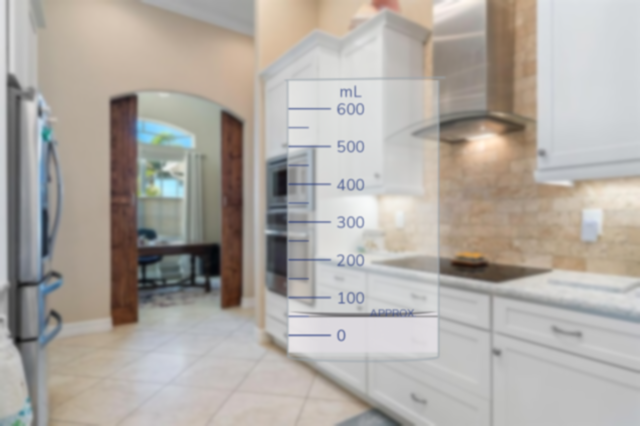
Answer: 50 mL
